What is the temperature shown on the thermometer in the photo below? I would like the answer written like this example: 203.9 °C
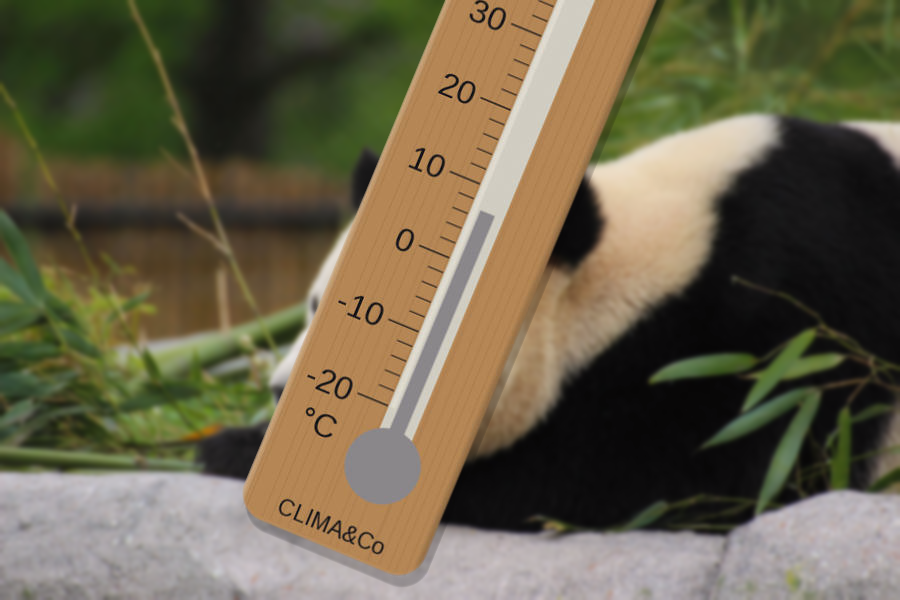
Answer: 7 °C
